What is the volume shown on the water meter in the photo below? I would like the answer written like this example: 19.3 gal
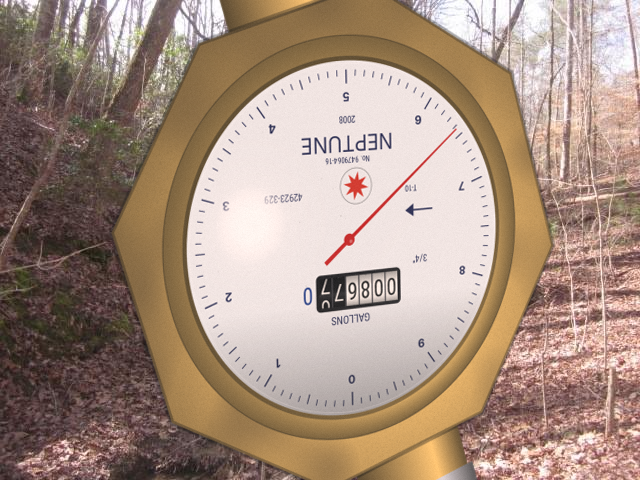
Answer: 86766.4 gal
